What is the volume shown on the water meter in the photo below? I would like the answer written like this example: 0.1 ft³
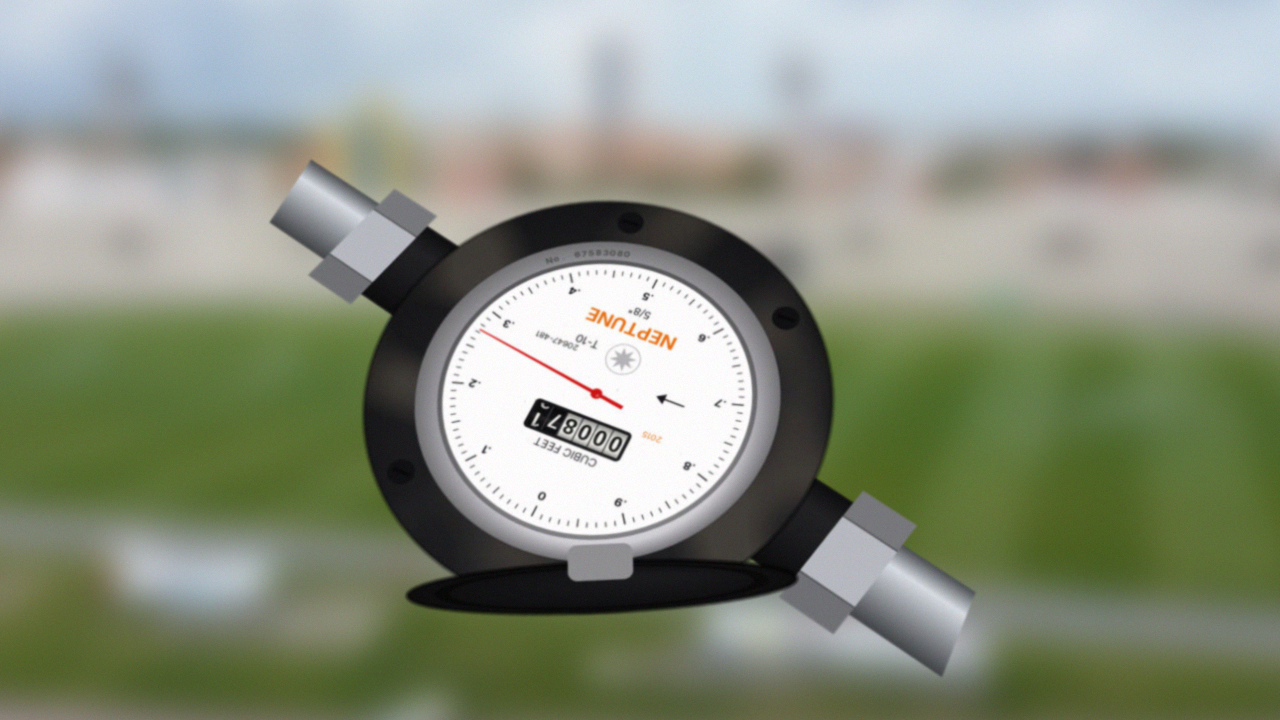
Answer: 871.27 ft³
